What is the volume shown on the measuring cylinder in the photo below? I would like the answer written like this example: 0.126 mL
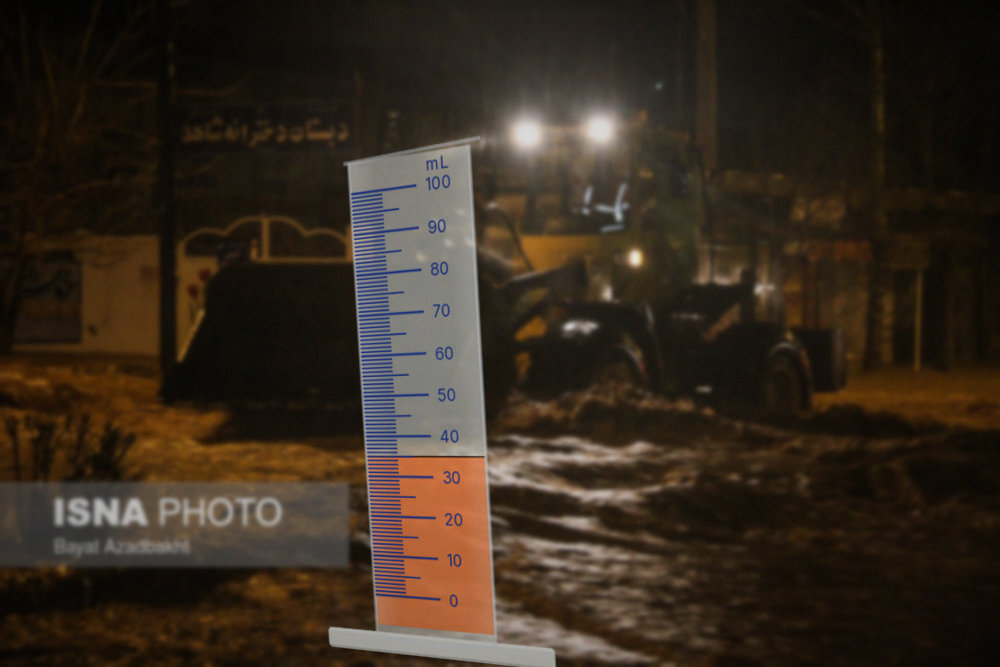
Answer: 35 mL
